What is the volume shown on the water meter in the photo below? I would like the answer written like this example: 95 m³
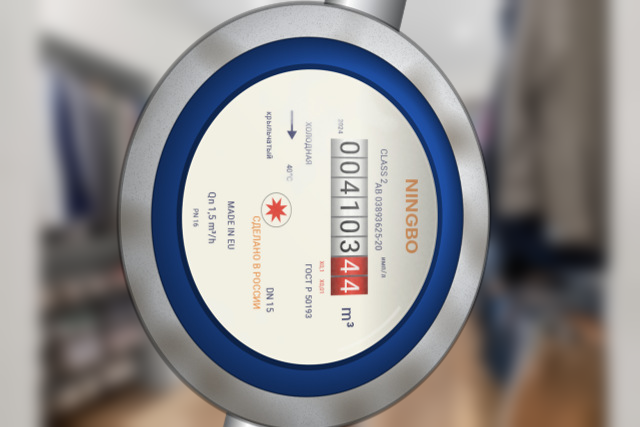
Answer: 4103.44 m³
